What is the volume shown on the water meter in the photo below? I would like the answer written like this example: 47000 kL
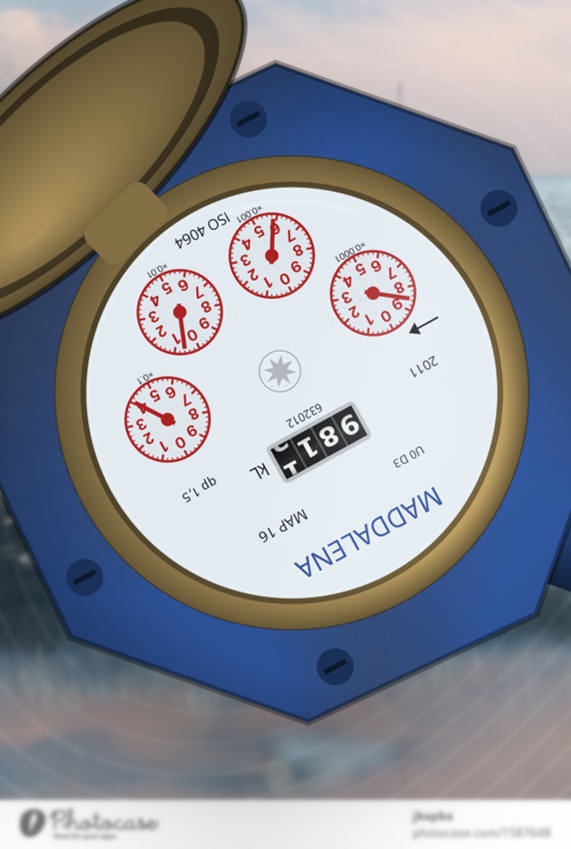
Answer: 9811.4058 kL
